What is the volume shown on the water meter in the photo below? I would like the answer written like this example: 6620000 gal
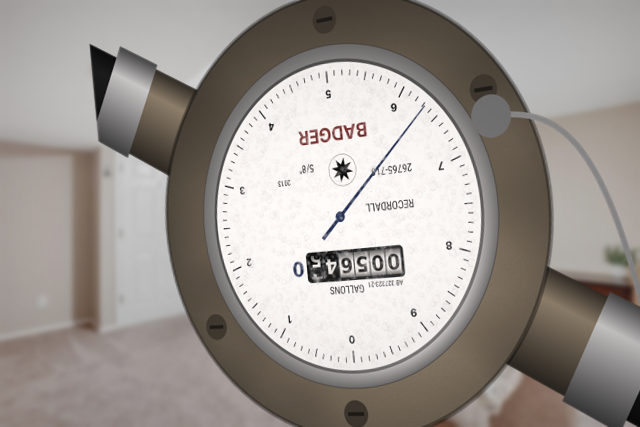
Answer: 56446.3 gal
